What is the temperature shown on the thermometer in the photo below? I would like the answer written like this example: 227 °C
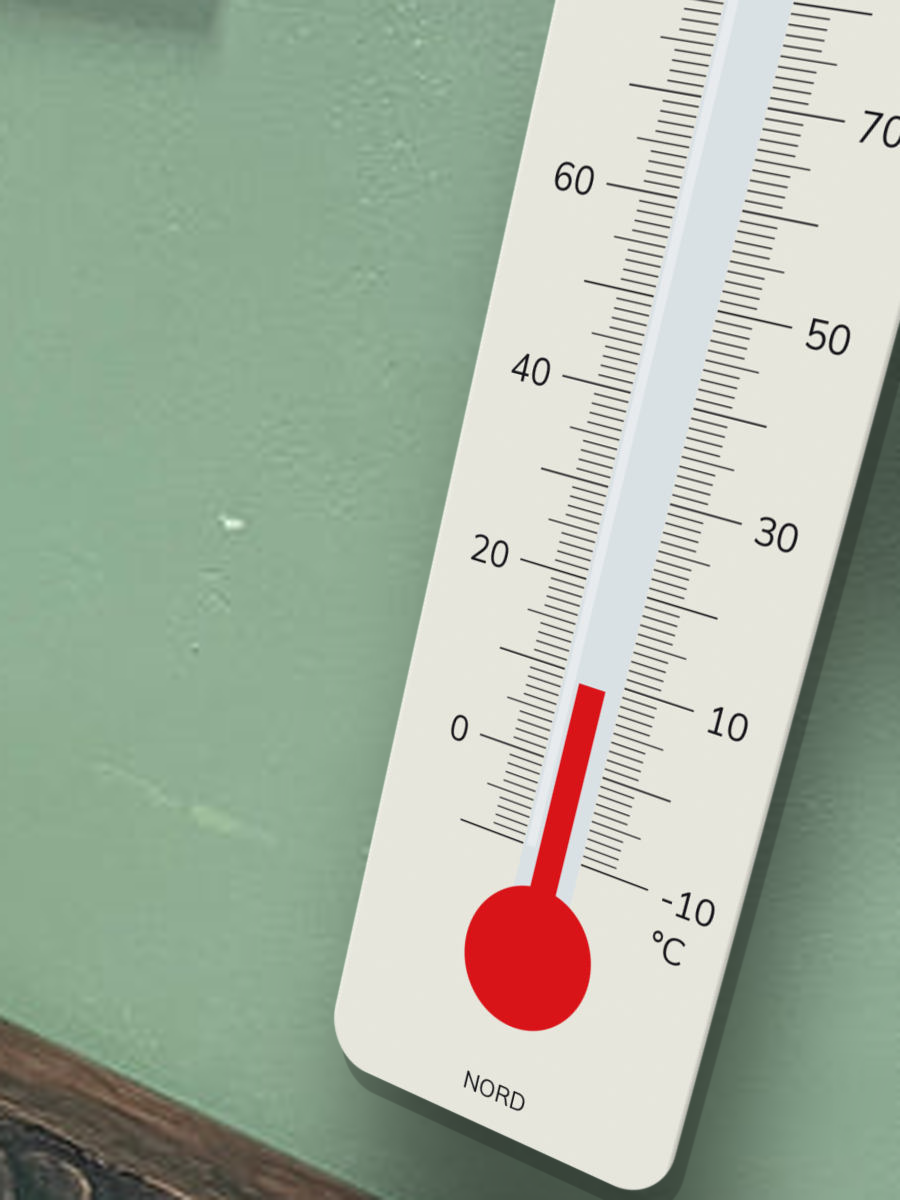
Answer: 9 °C
